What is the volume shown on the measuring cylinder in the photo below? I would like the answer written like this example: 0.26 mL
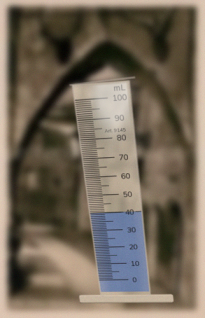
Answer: 40 mL
